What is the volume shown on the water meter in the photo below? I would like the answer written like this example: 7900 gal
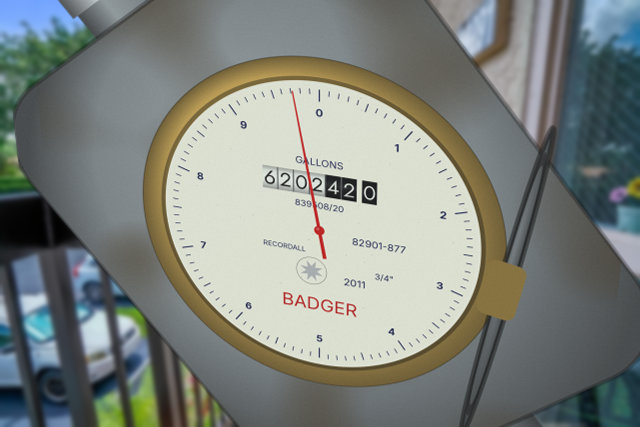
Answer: 6202419.7 gal
